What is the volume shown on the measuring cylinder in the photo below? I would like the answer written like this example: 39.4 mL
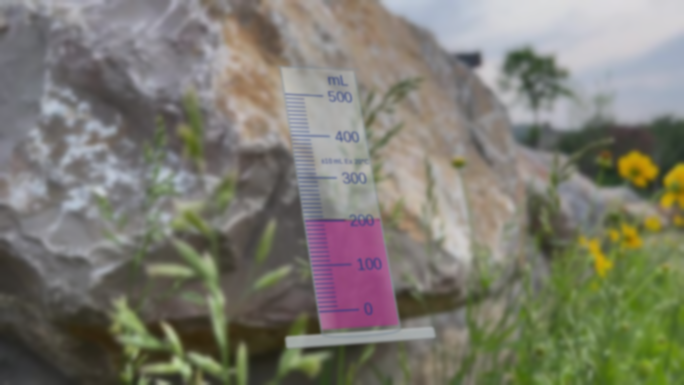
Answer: 200 mL
